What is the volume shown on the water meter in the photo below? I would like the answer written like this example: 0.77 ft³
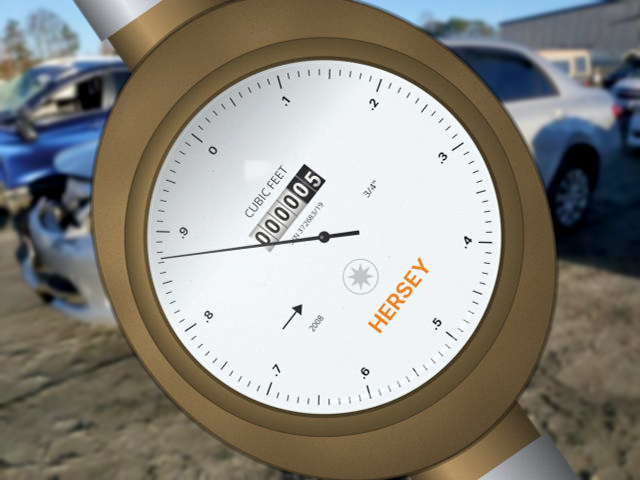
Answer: 4.87 ft³
